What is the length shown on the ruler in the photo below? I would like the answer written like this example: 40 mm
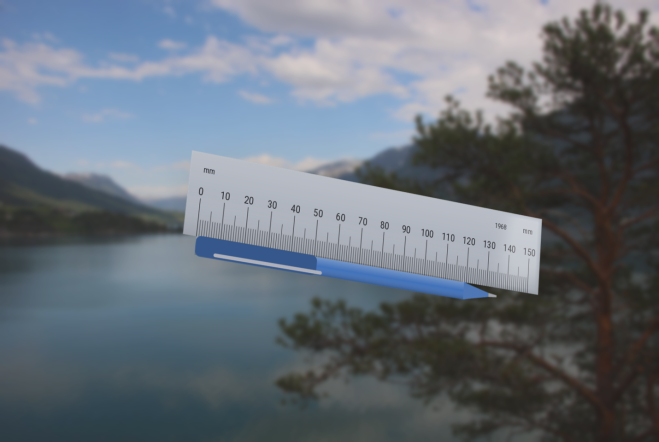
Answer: 135 mm
